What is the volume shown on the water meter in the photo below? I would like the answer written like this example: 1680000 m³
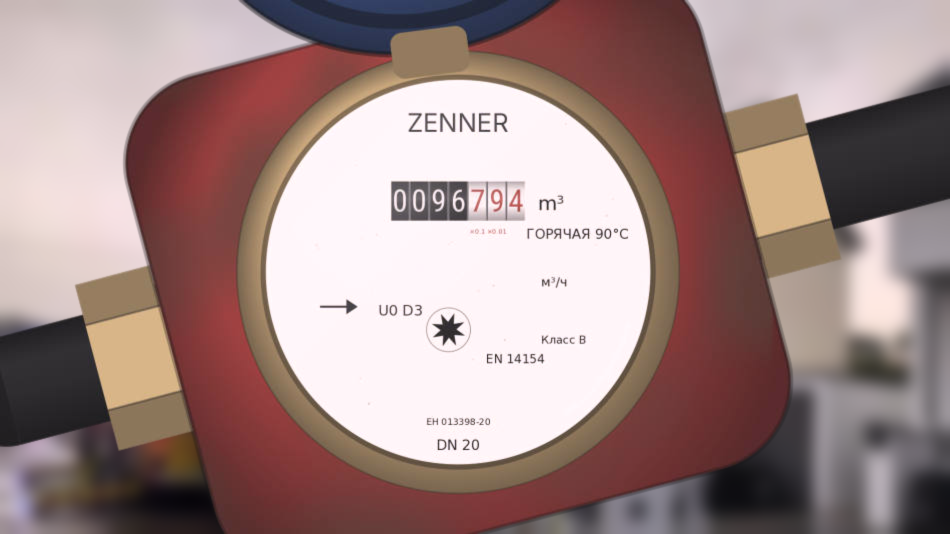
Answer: 96.794 m³
